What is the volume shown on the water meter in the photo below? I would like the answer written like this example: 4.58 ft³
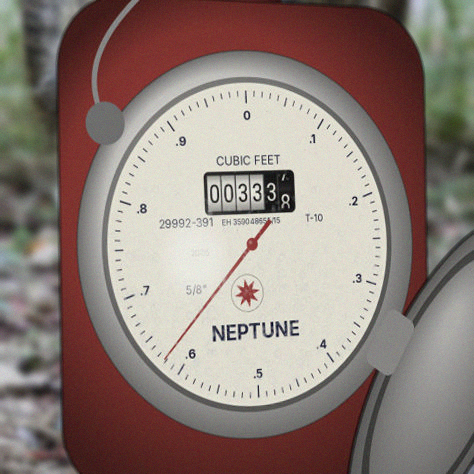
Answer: 3337.62 ft³
